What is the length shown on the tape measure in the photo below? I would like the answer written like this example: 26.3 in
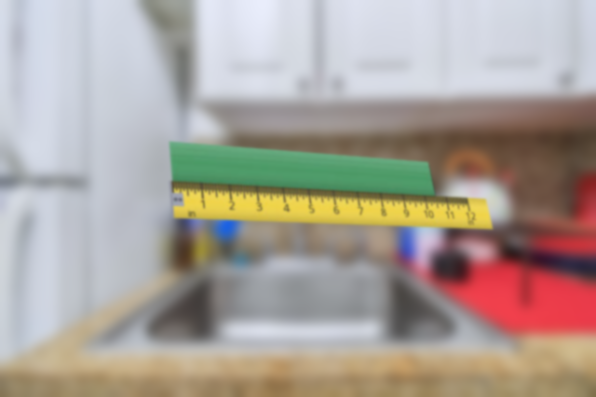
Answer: 10.5 in
